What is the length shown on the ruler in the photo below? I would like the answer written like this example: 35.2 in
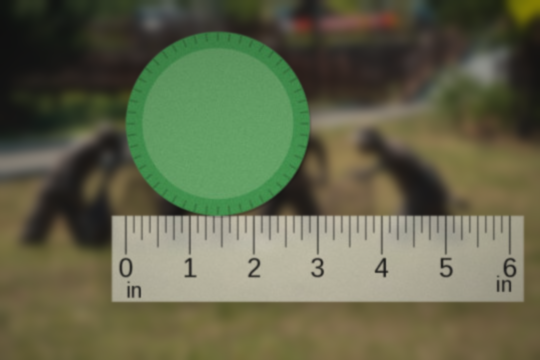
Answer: 2.875 in
